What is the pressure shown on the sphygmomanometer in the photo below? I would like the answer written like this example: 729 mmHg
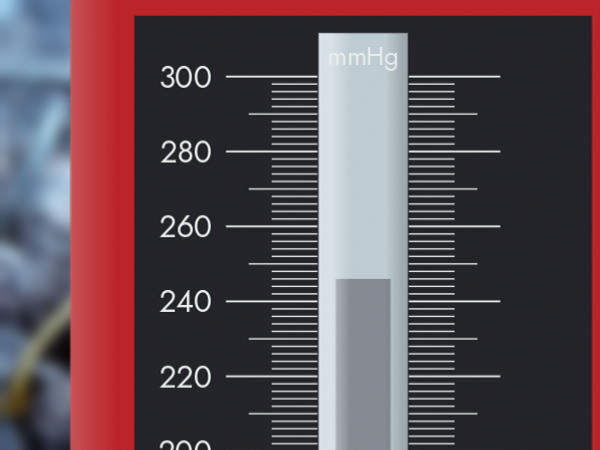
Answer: 246 mmHg
